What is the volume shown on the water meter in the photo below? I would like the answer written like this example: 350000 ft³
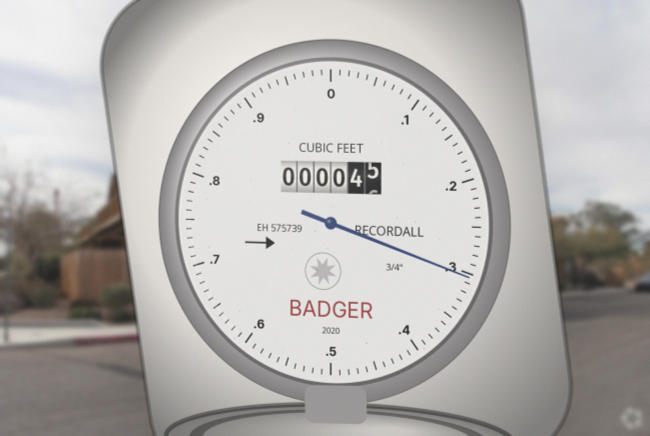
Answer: 45.30 ft³
